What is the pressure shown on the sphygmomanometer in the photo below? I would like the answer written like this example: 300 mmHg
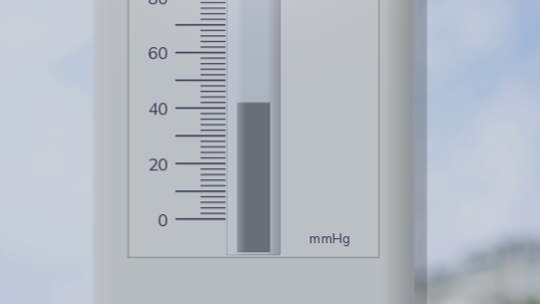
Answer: 42 mmHg
